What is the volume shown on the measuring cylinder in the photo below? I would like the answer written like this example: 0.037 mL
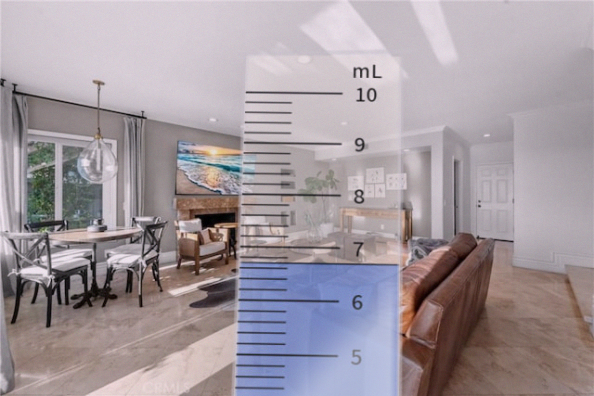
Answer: 6.7 mL
